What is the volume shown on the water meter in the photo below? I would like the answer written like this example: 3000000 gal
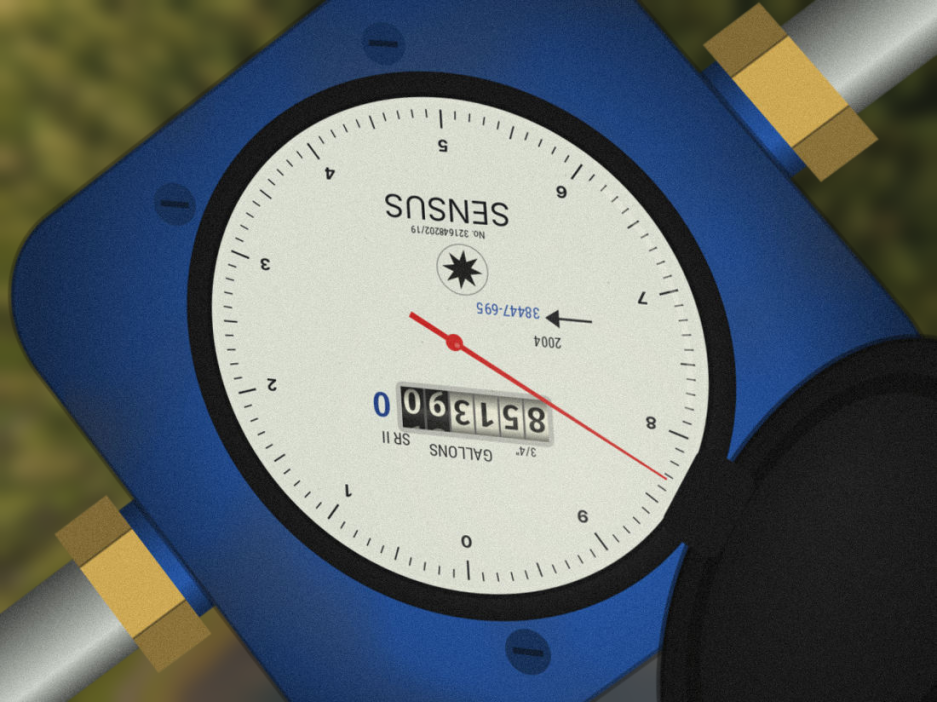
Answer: 8513898.3 gal
